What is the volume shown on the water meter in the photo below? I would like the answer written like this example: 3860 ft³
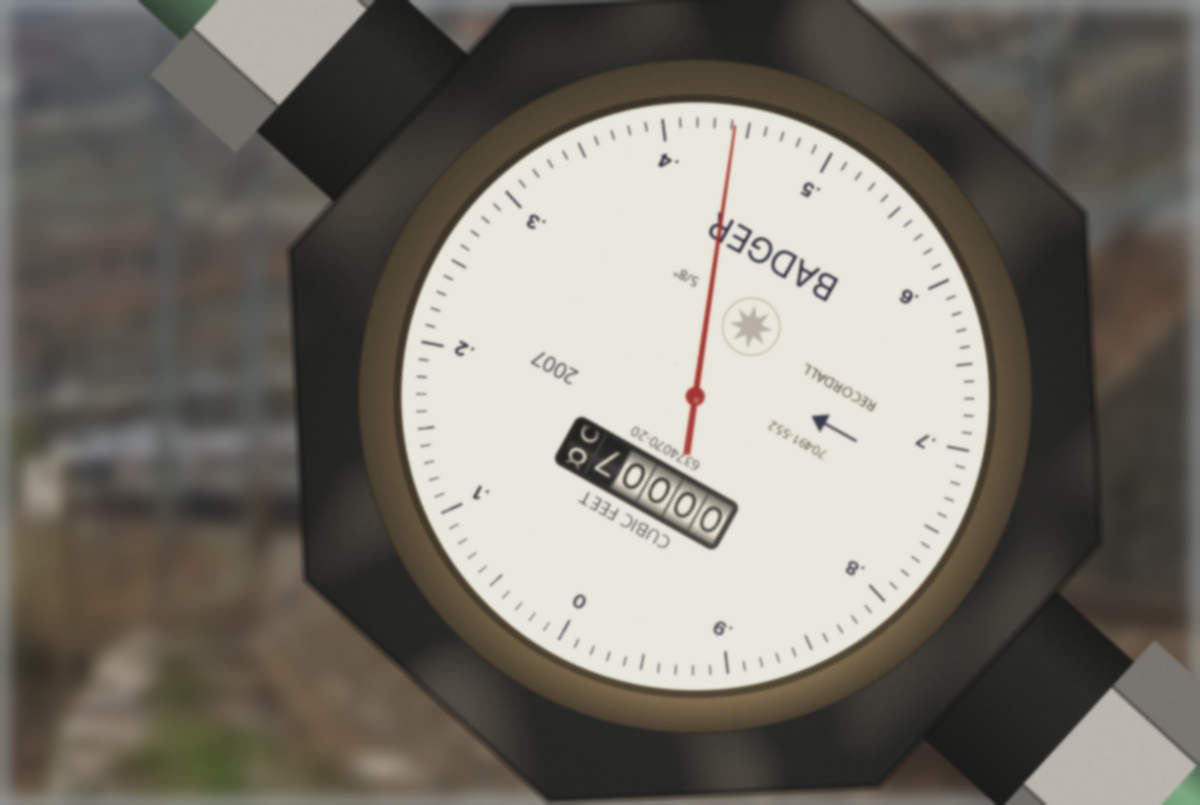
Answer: 78.44 ft³
